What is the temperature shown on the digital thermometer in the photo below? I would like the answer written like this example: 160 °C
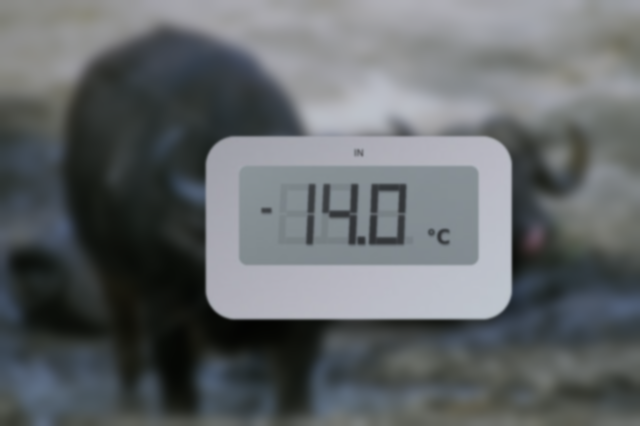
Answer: -14.0 °C
